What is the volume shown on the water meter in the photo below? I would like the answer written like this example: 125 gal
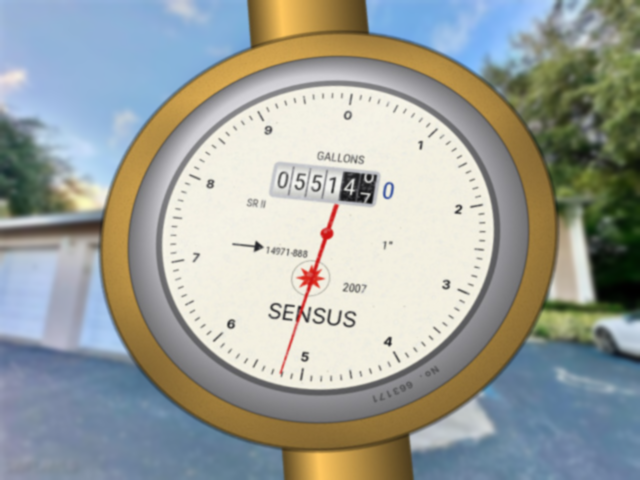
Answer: 551465.2 gal
